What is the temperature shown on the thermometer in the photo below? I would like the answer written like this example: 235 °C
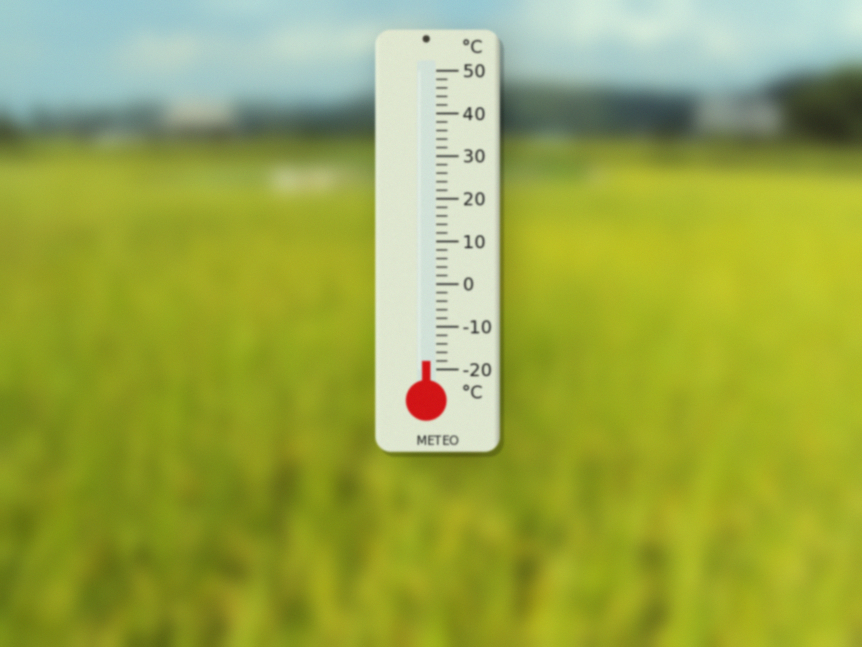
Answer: -18 °C
